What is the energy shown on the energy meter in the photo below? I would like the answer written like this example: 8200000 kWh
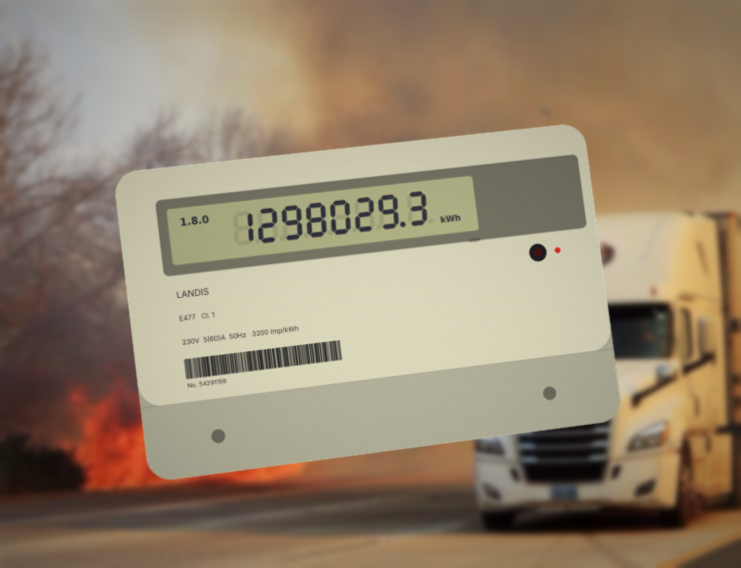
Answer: 1298029.3 kWh
